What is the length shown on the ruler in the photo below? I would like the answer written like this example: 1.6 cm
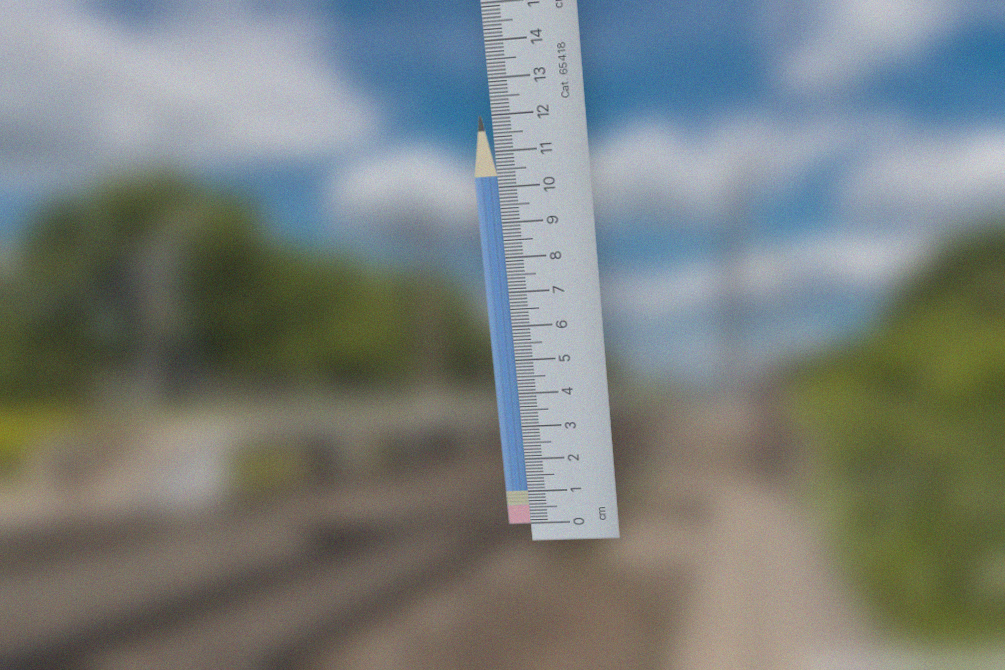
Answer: 12 cm
